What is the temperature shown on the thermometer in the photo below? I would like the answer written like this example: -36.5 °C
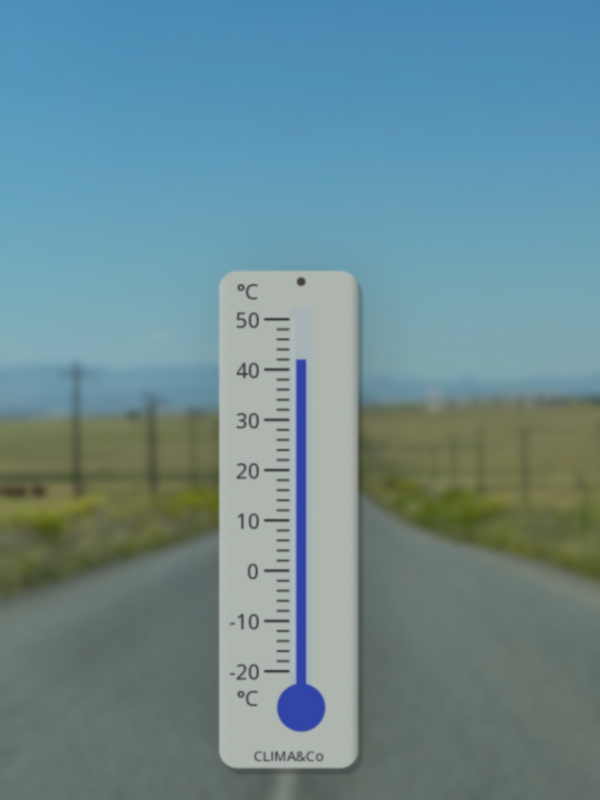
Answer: 42 °C
